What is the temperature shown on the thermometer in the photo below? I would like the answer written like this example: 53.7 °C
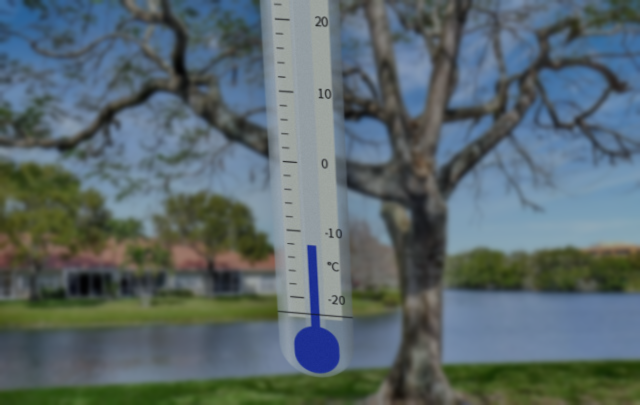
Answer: -12 °C
